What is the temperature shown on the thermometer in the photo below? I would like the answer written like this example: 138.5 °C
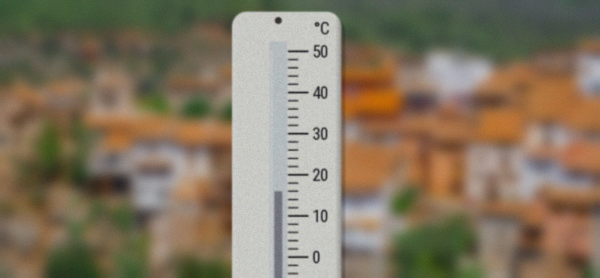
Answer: 16 °C
